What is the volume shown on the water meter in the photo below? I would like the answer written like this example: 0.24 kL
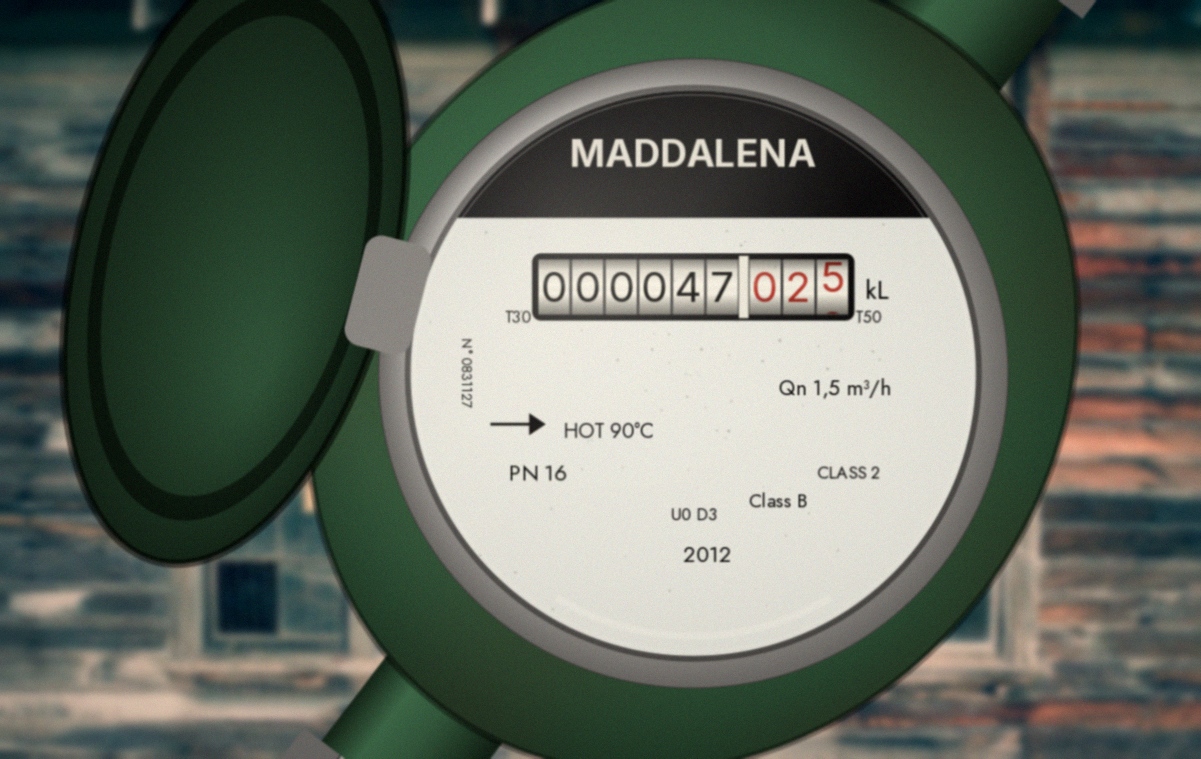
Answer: 47.025 kL
